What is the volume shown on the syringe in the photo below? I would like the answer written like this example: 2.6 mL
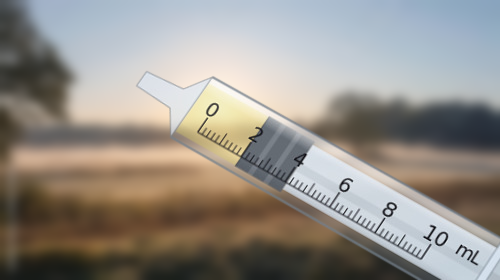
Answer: 2 mL
